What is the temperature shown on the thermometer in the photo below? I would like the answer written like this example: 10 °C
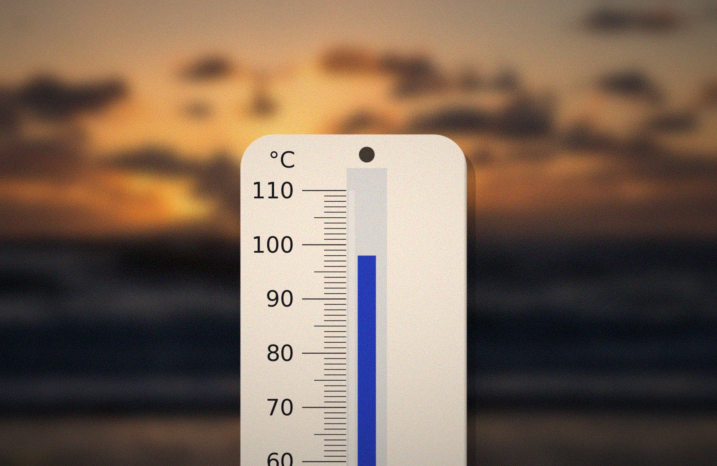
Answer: 98 °C
